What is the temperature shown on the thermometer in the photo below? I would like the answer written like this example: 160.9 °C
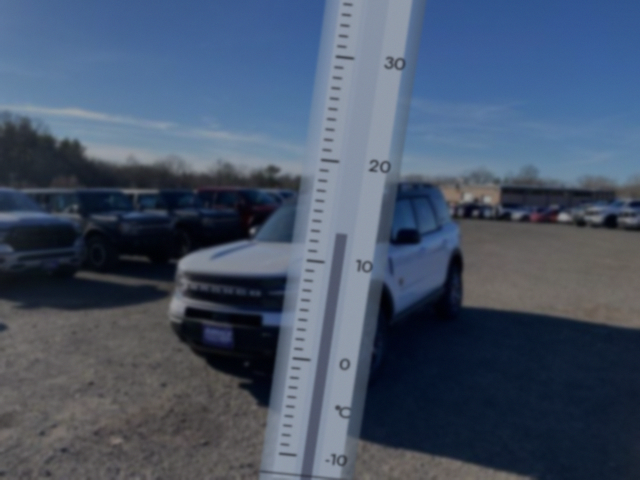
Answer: 13 °C
